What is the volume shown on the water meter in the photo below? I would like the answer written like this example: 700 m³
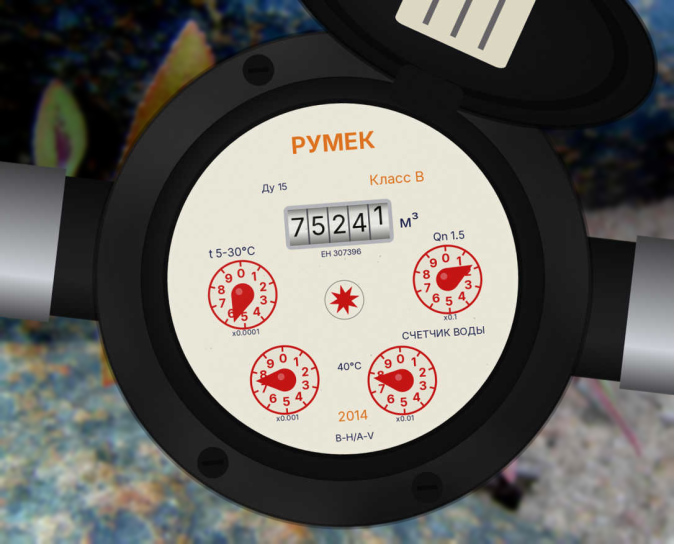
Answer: 75241.1775 m³
